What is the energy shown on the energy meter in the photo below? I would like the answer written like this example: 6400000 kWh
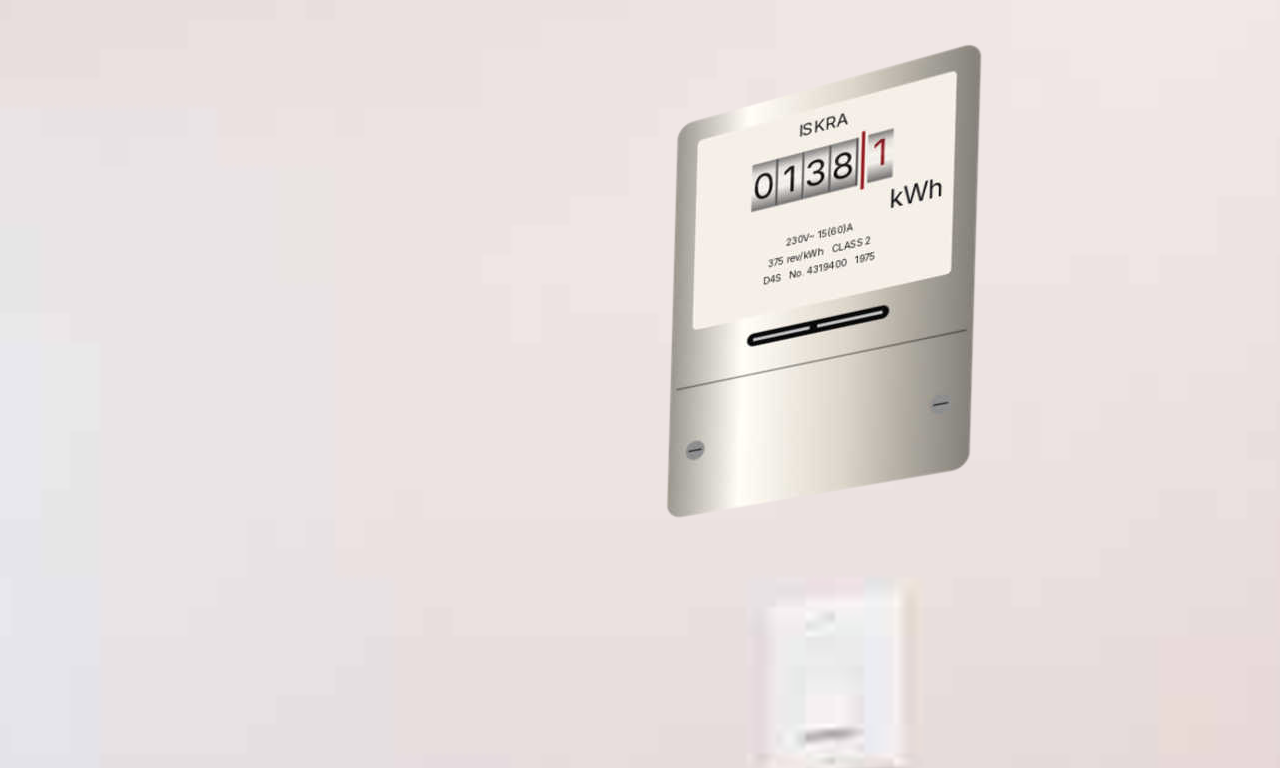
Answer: 138.1 kWh
